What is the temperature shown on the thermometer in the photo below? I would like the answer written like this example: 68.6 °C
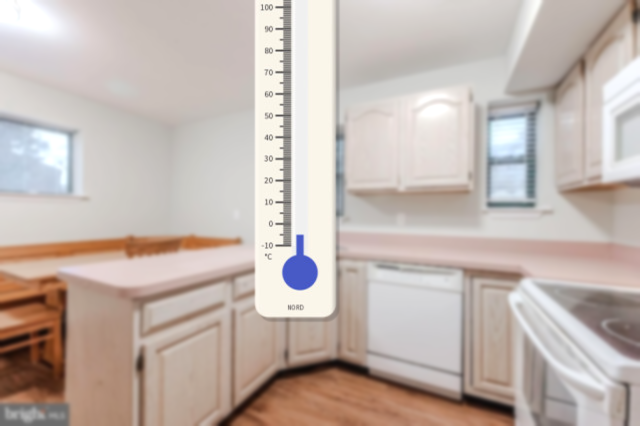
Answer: -5 °C
